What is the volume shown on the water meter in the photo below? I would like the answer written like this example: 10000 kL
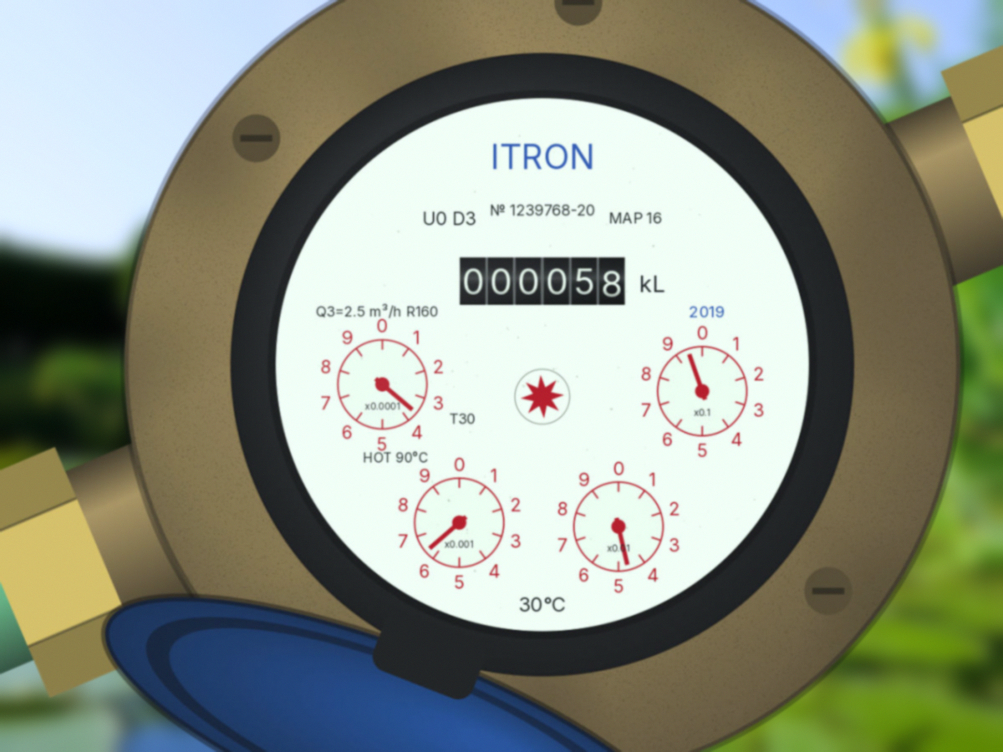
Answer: 57.9463 kL
